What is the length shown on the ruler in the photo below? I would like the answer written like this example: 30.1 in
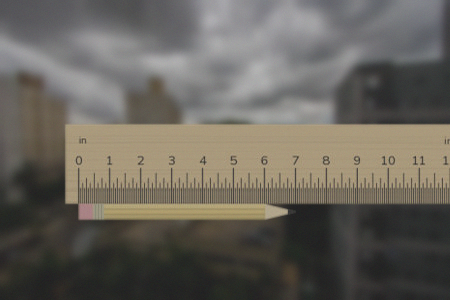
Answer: 7 in
